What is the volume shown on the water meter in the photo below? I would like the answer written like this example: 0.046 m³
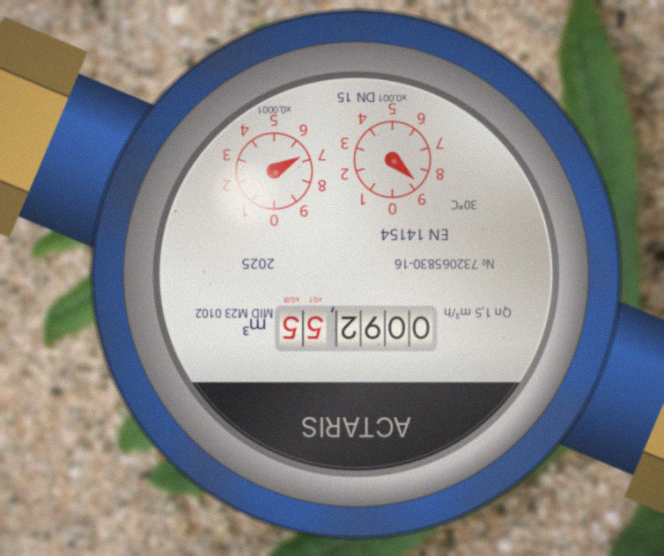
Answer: 92.5586 m³
